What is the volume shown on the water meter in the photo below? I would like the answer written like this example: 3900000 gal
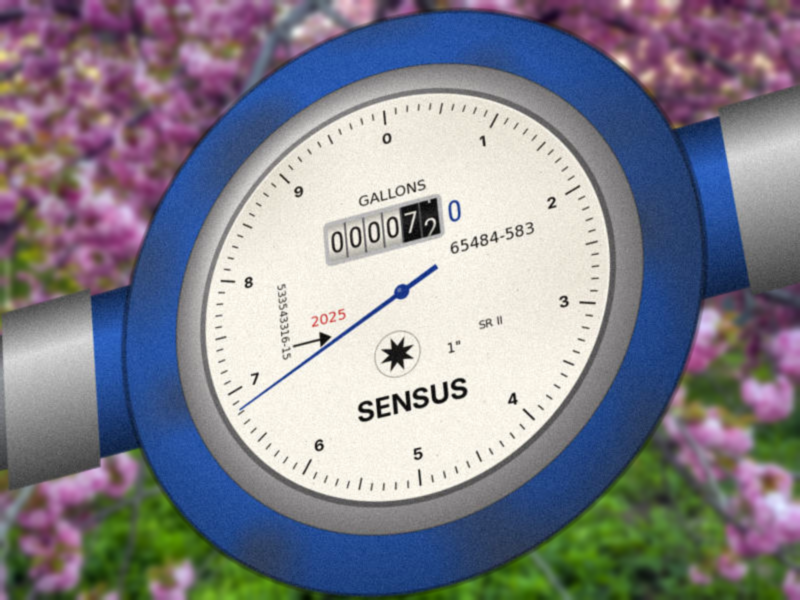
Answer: 716.8 gal
